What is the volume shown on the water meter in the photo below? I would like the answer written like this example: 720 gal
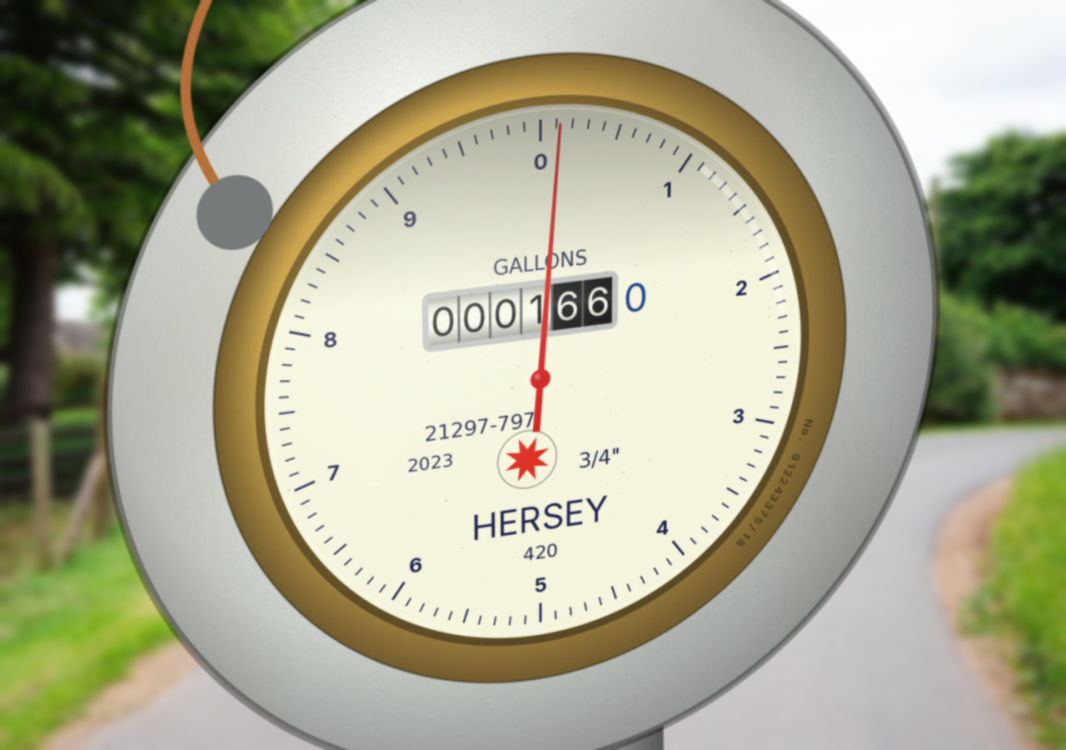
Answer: 1660.1 gal
